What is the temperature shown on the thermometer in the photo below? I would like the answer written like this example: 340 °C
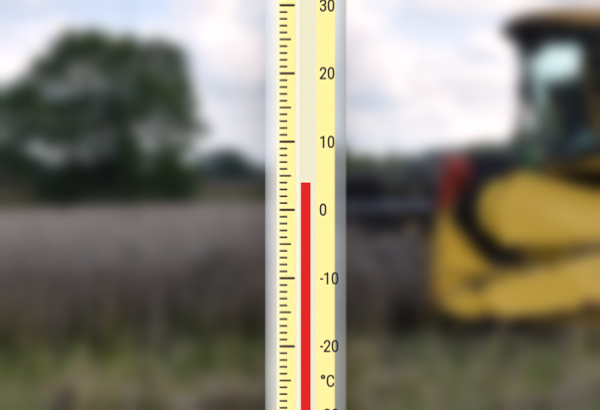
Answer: 4 °C
